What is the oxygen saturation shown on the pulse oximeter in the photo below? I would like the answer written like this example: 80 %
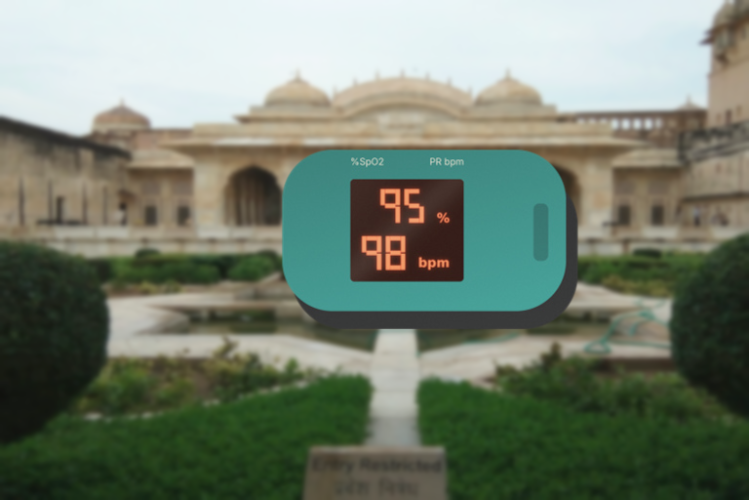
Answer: 95 %
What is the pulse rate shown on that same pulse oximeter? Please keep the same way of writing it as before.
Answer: 98 bpm
